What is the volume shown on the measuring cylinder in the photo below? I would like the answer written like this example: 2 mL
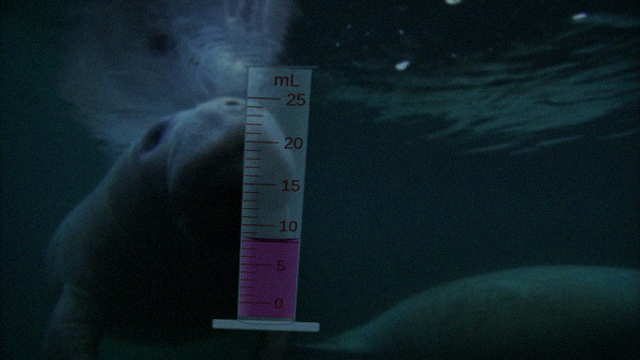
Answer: 8 mL
